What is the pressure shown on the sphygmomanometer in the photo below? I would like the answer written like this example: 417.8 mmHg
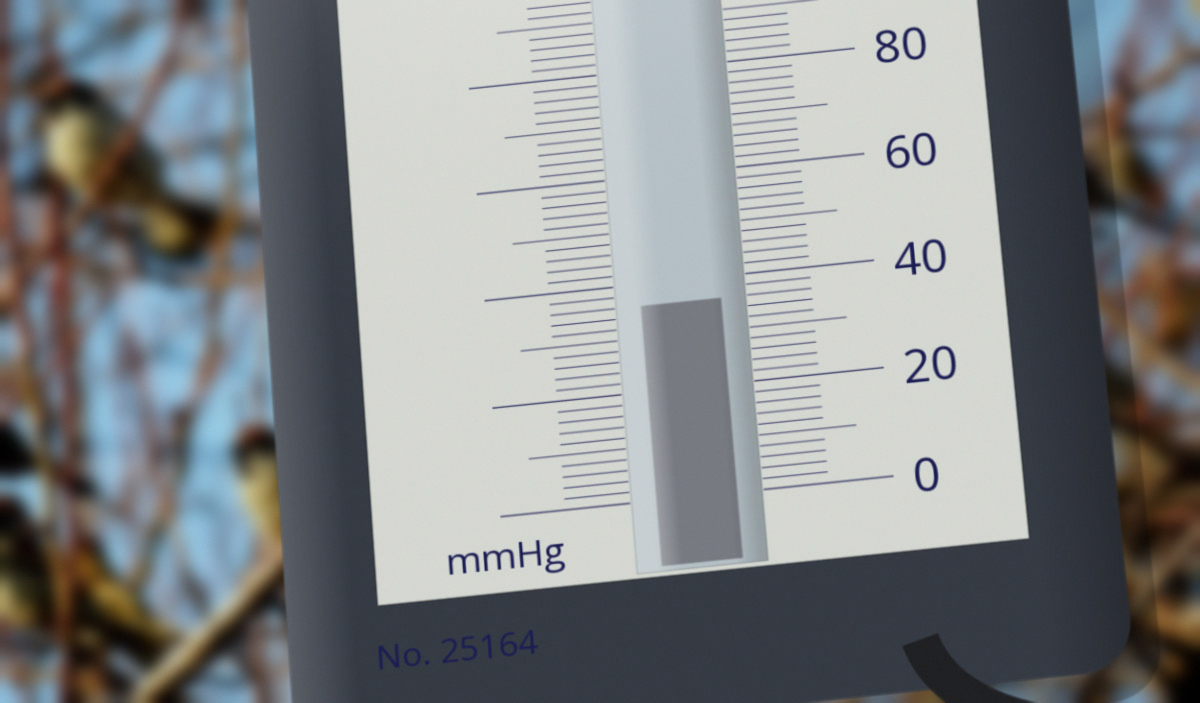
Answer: 36 mmHg
